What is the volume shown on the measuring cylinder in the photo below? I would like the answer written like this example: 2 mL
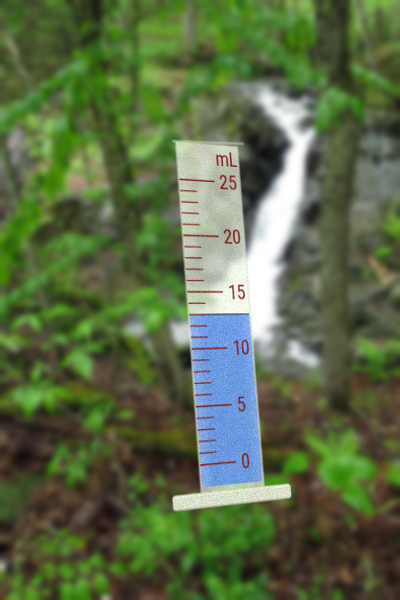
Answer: 13 mL
